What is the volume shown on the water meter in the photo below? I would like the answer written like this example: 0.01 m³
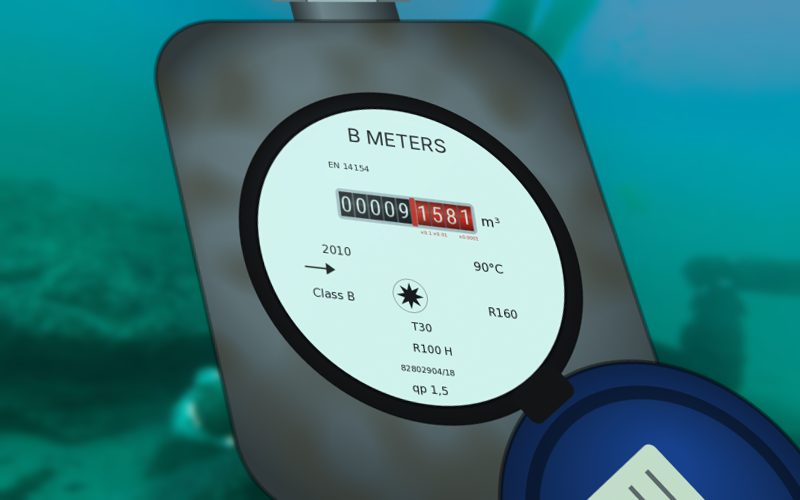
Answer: 9.1581 m³
